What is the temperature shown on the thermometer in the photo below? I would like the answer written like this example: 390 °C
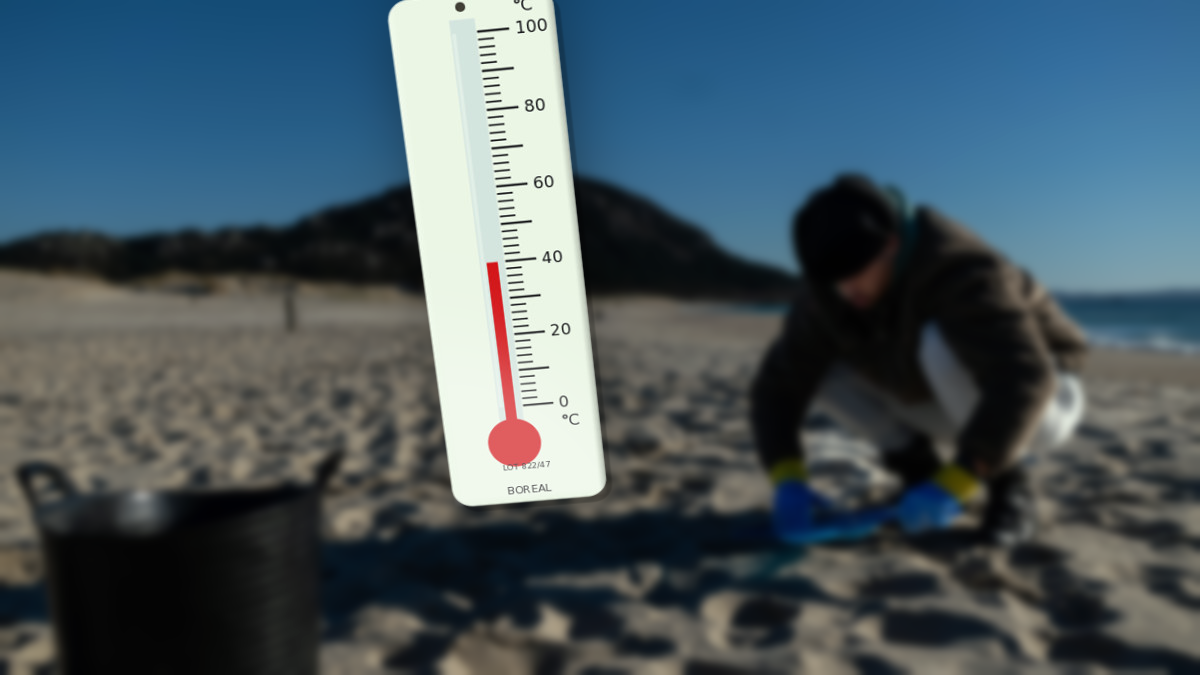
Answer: 40 °C
